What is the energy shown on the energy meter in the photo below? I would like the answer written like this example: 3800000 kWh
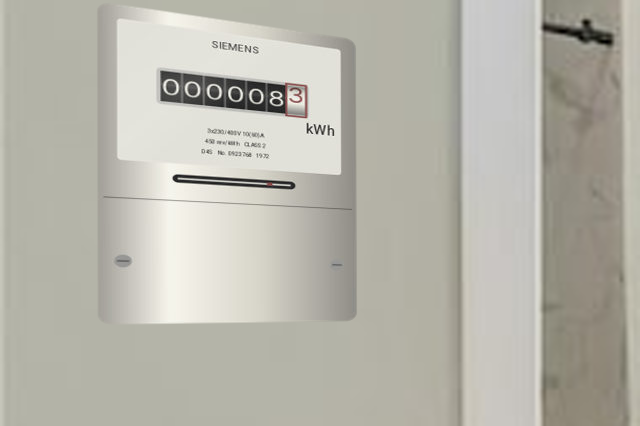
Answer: 8.3 kWh
